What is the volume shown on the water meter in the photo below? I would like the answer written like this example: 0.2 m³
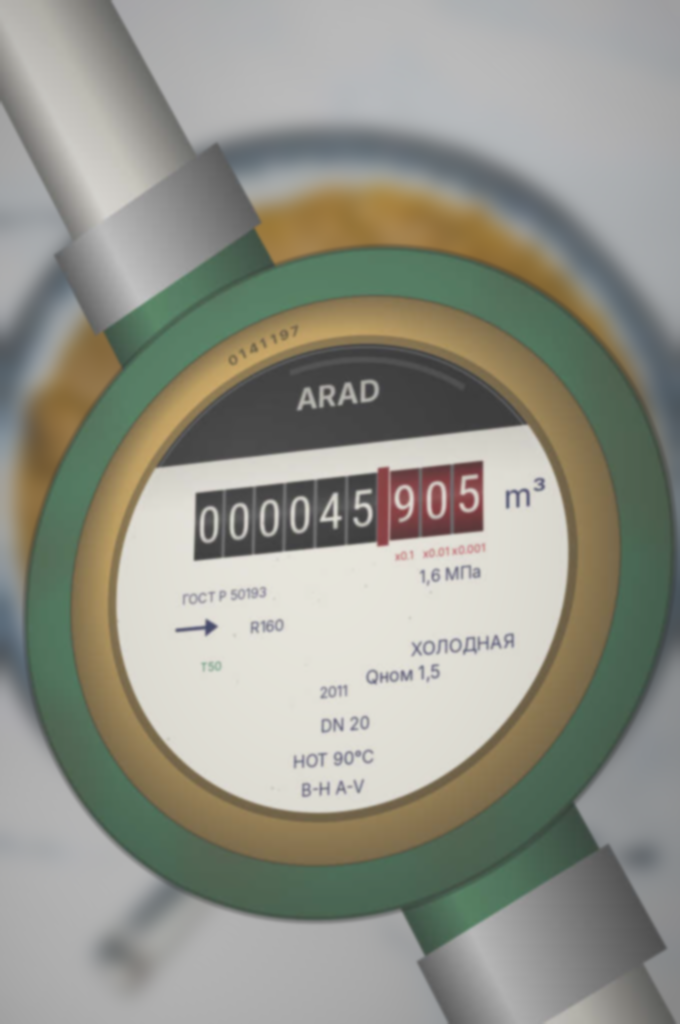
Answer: 45.905 m³
